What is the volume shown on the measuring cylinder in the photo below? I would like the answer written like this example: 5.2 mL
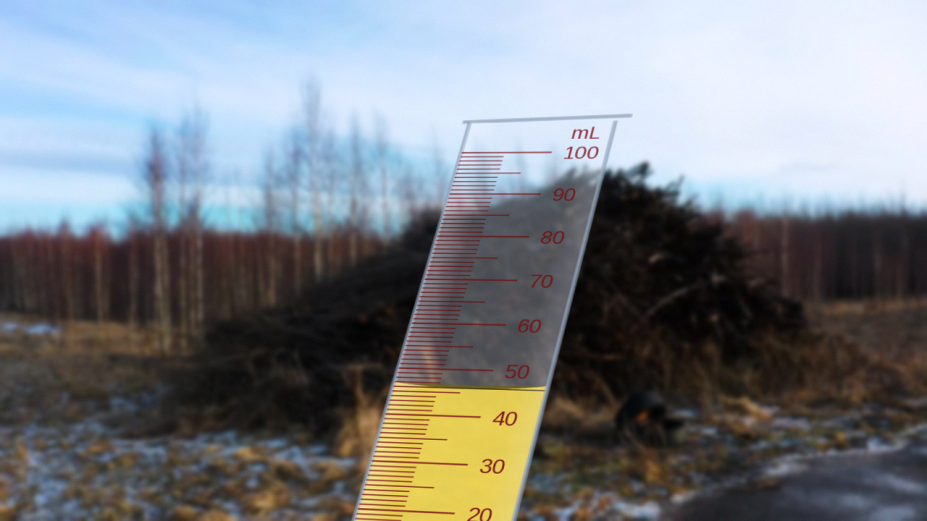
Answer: 46 mL
